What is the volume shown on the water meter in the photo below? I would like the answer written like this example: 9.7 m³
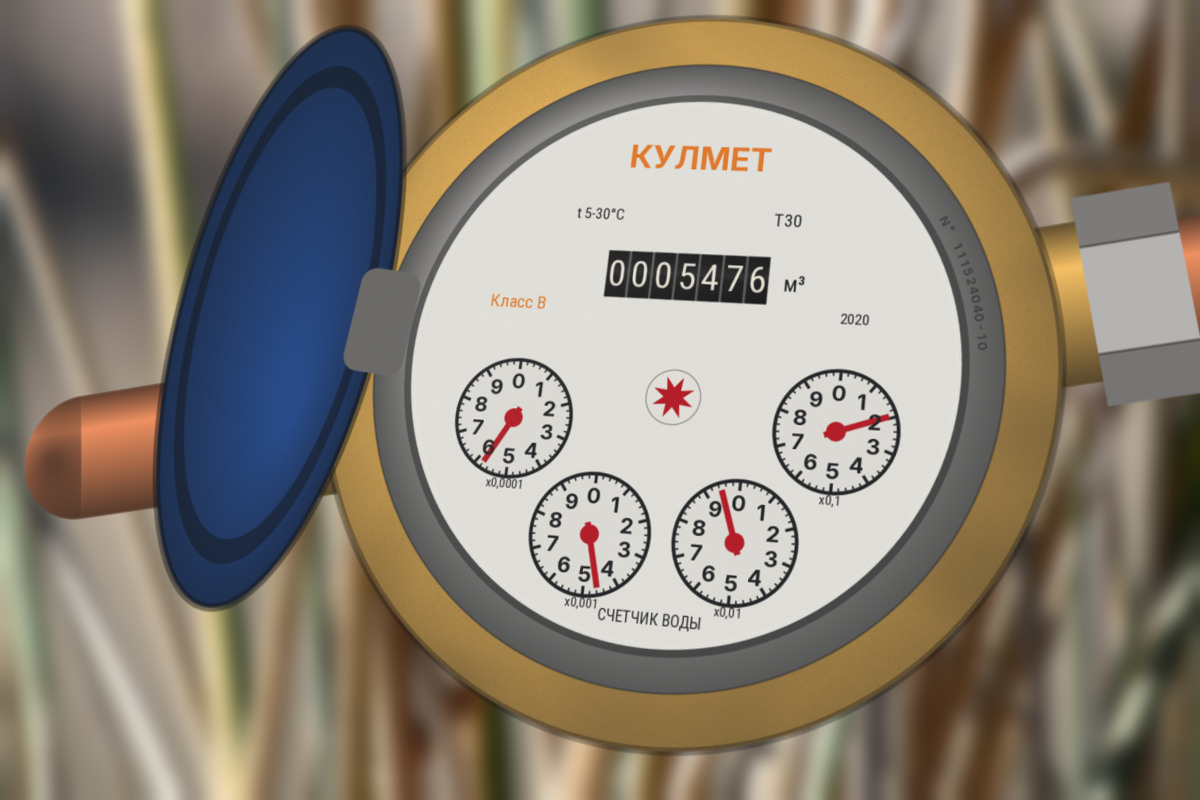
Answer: 5476.1945 m³
